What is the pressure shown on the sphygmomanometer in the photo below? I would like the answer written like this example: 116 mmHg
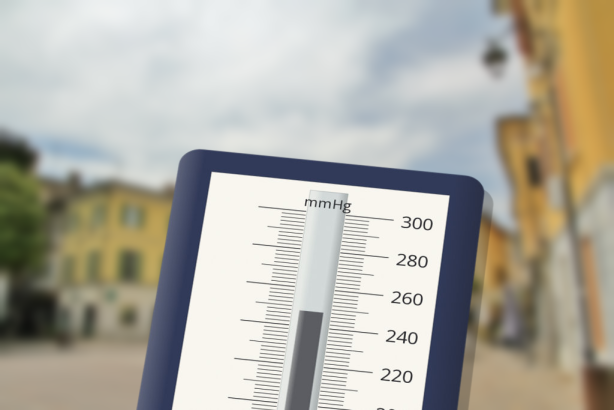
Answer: 248 mmHg
